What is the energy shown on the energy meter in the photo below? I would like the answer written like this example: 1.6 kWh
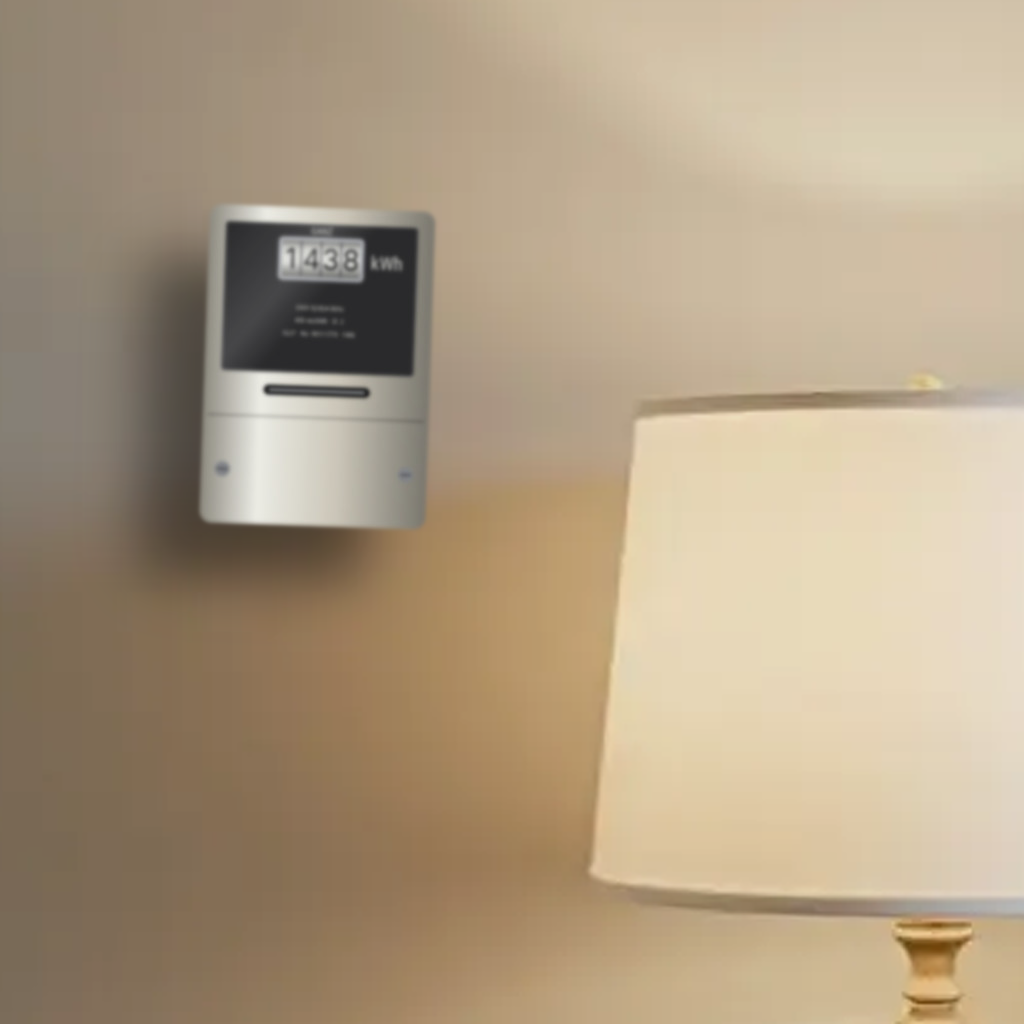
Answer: 1438 kWh
